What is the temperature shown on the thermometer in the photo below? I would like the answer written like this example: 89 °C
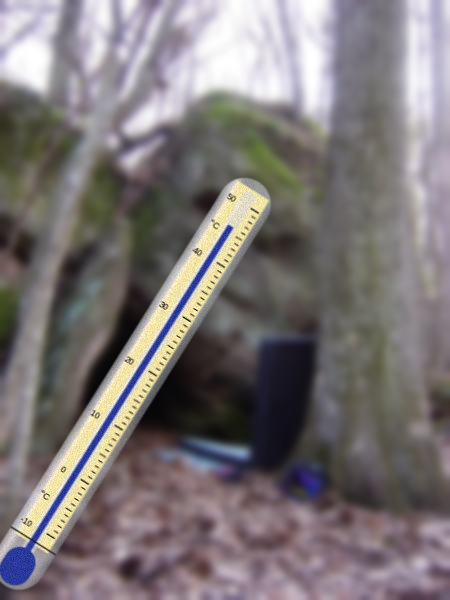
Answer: 46 °C
